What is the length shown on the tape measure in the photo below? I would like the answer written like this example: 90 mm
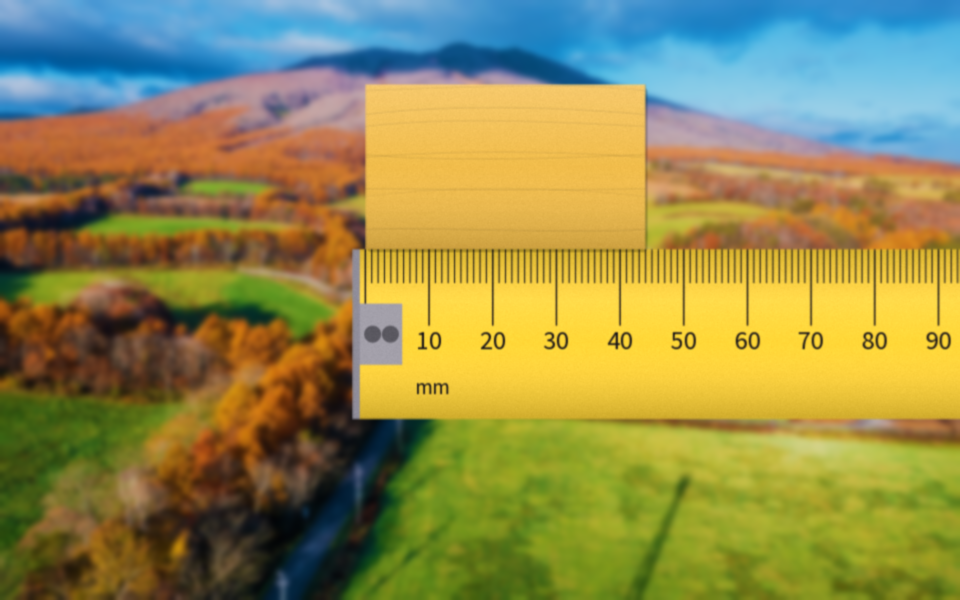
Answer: 44 mm
